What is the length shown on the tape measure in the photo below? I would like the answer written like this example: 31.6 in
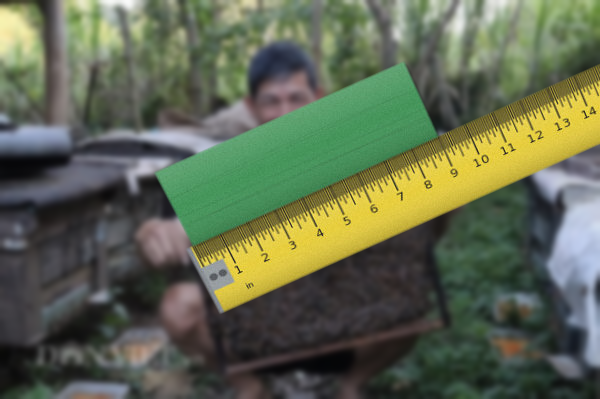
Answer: 9 in
